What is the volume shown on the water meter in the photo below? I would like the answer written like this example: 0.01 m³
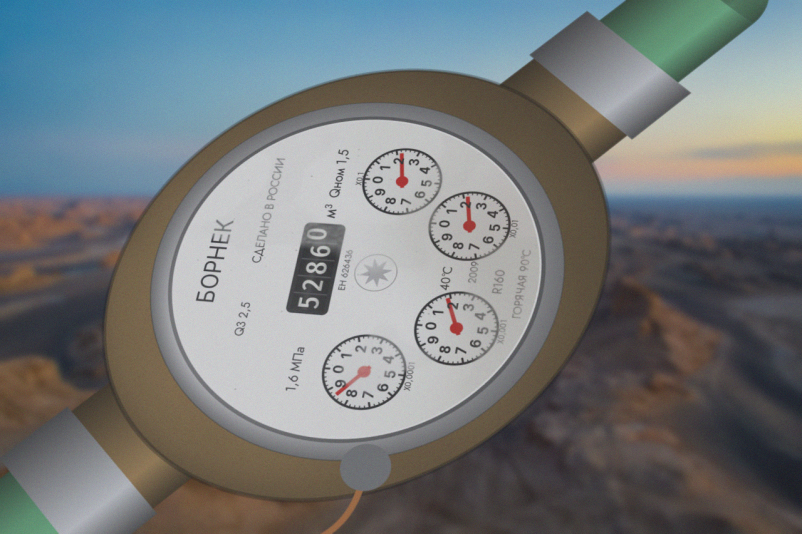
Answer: 52860.2218 m³
